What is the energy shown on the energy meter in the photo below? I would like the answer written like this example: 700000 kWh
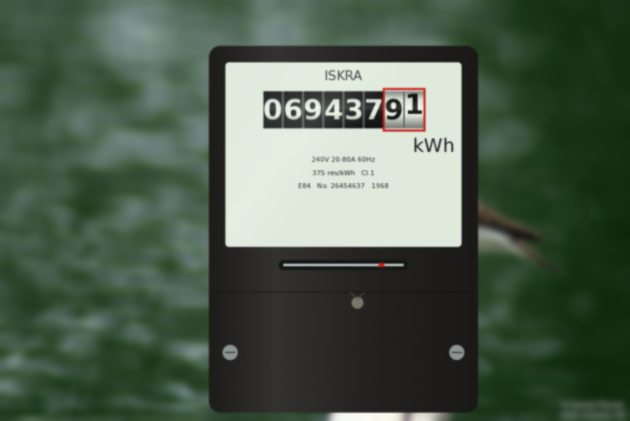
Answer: 69437.91 kWh
